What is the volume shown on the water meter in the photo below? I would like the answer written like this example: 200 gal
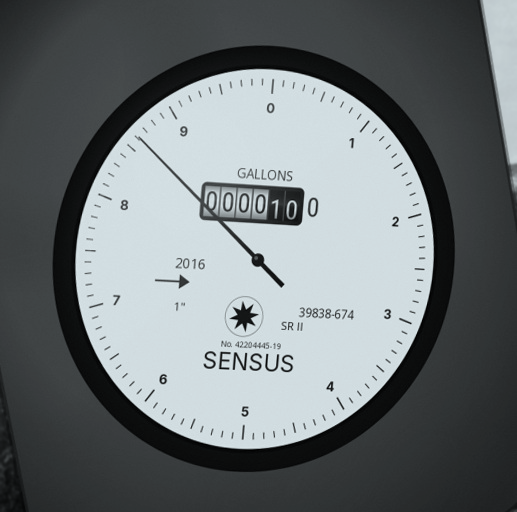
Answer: 98.6 gal
